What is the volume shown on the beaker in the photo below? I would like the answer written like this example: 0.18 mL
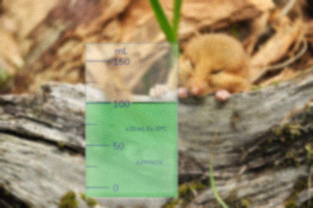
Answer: 100 mL
